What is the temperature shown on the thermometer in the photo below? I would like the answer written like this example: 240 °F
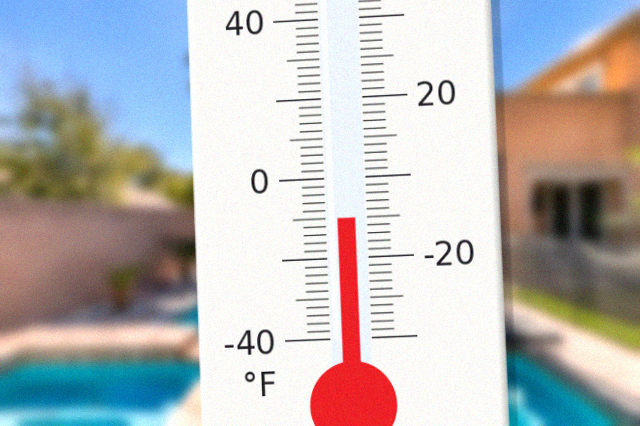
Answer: -10 °F
